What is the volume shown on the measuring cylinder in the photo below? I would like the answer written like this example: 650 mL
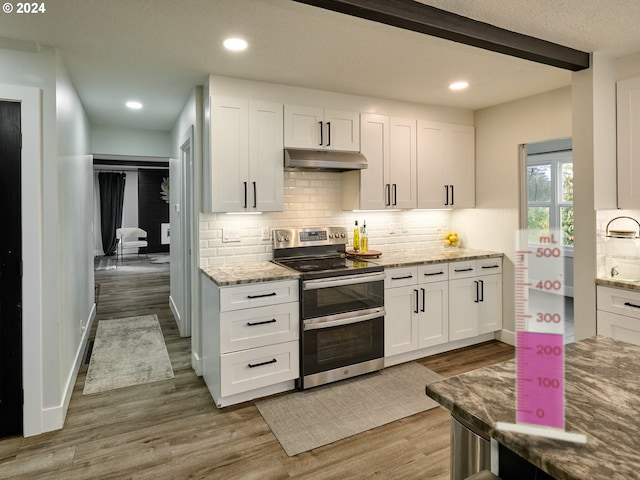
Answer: 250 mL
